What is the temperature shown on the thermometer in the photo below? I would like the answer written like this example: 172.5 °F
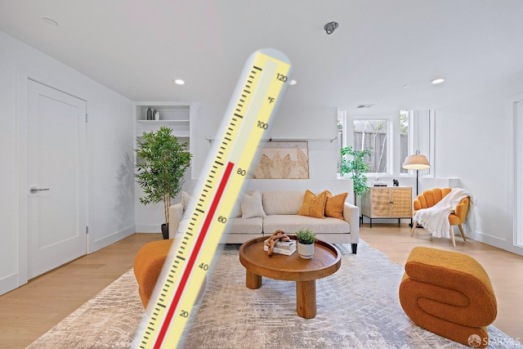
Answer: 82 °F
